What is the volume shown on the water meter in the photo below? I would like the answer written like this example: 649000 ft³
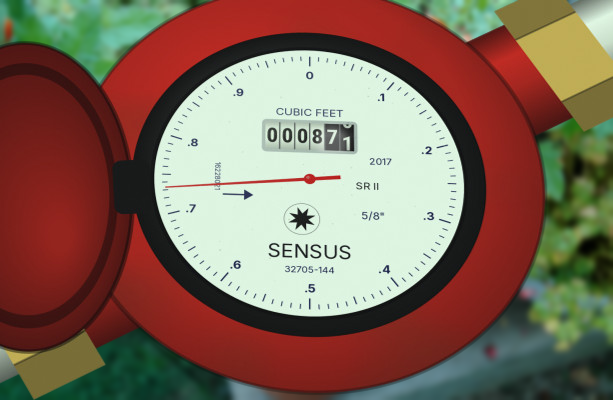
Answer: 870.73 ft³
